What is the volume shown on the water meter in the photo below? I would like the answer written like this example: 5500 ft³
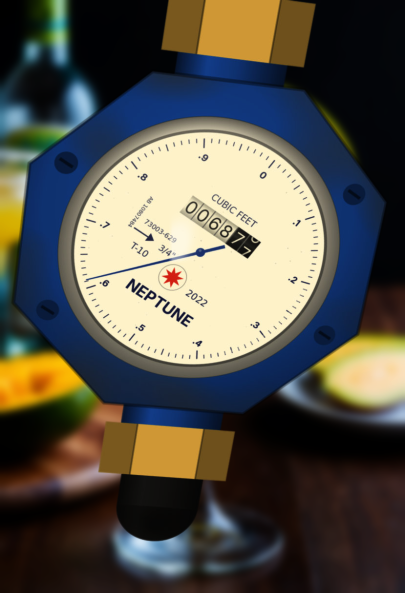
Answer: 6876.61 ft³
